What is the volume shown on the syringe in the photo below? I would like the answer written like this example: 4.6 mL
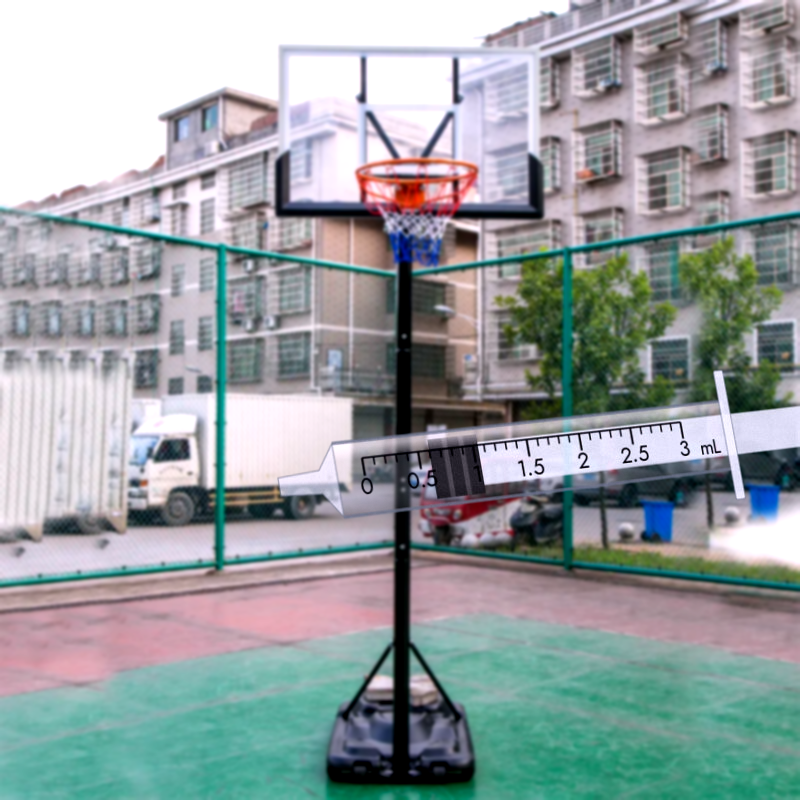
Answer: 0.6 mL
